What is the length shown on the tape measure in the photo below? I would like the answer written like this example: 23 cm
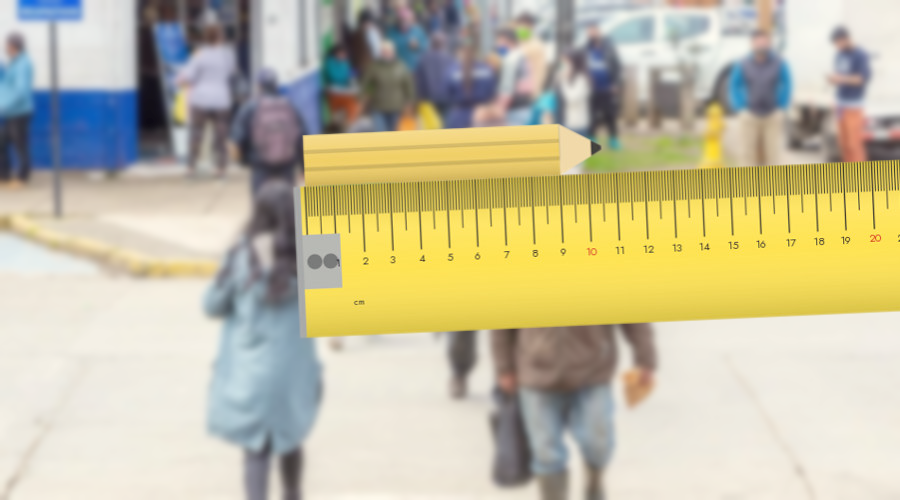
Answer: 10.5 cm
